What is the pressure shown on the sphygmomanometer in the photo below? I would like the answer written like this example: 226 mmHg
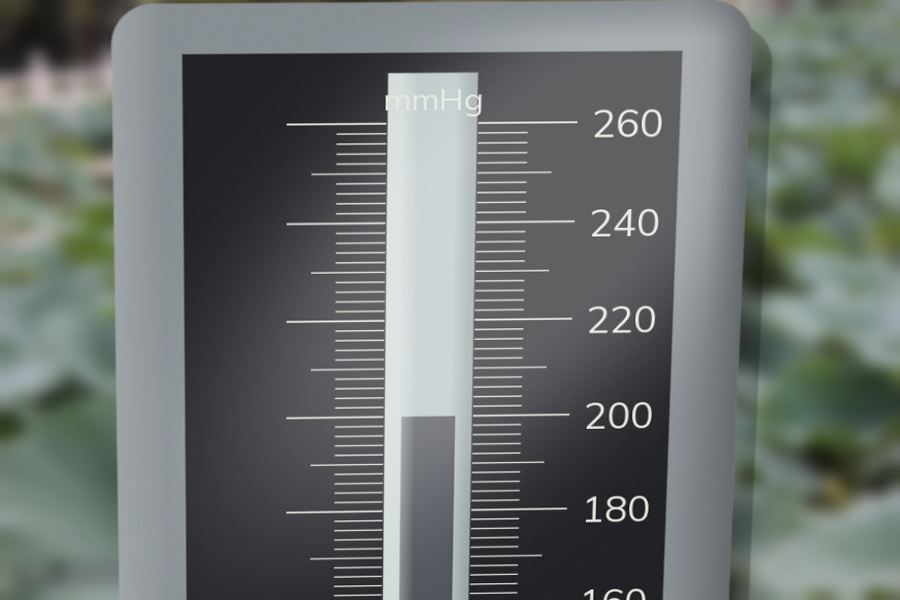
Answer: 200 mmHg
